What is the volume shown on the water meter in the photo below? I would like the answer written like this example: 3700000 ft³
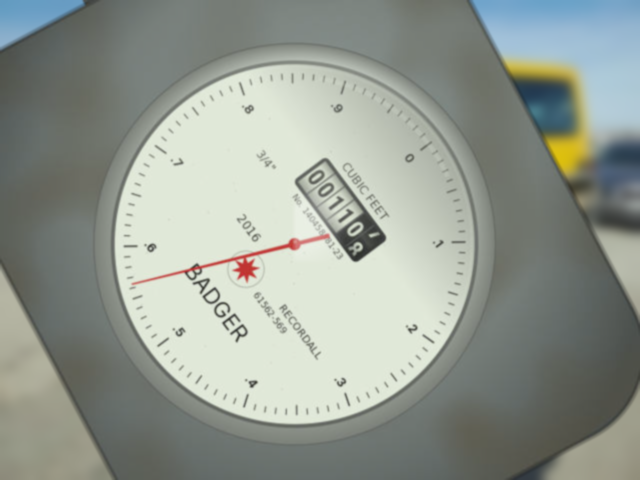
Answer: 1107.56 ft³
